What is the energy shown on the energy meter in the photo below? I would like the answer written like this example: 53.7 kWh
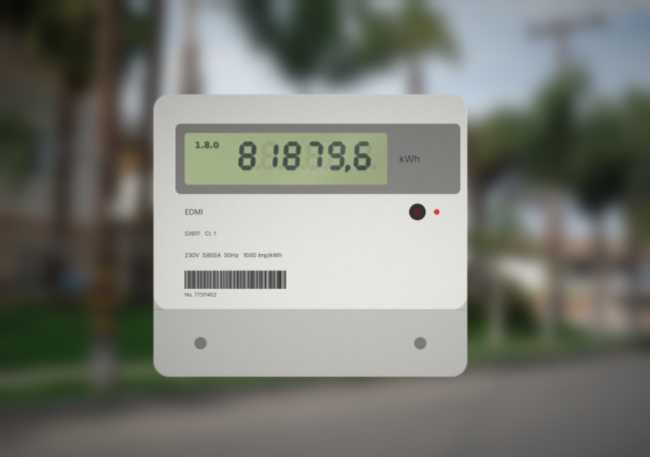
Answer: 81879.6 kWh
